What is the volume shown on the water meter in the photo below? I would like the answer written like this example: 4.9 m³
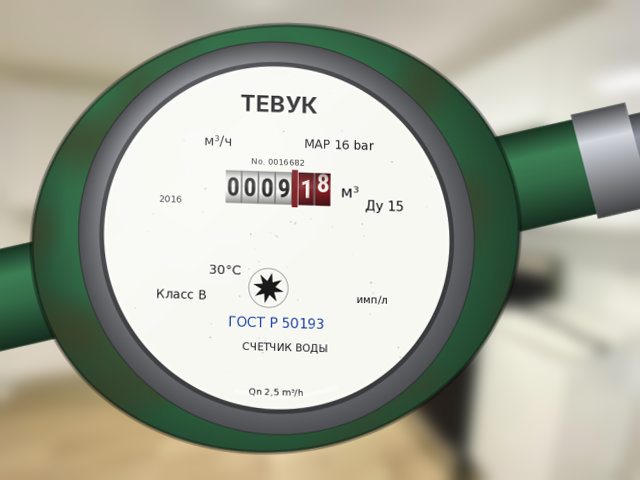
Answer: 9.18 m³
